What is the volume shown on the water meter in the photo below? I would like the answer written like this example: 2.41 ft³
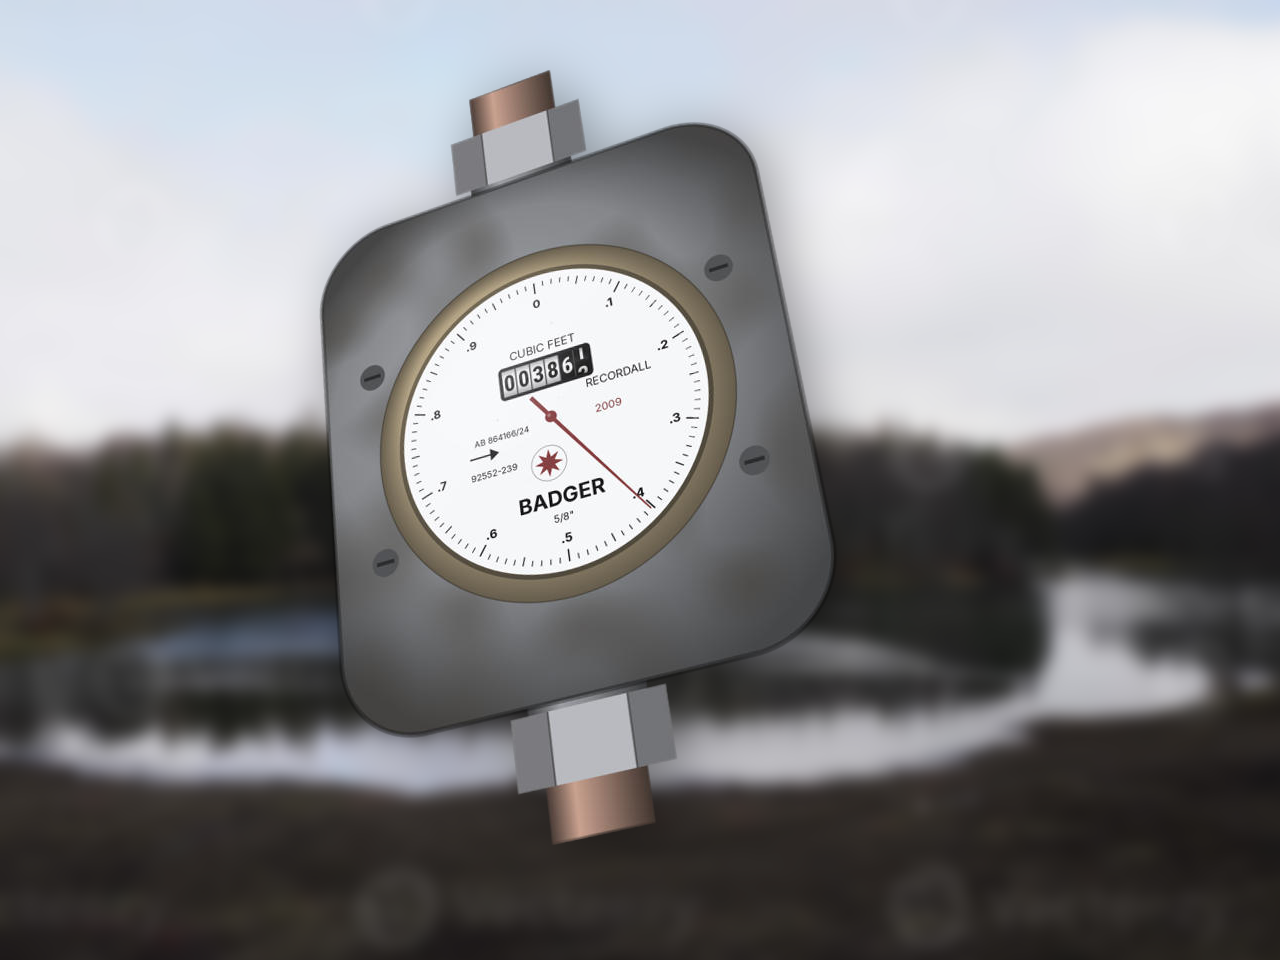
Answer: 3861.40 ft³
